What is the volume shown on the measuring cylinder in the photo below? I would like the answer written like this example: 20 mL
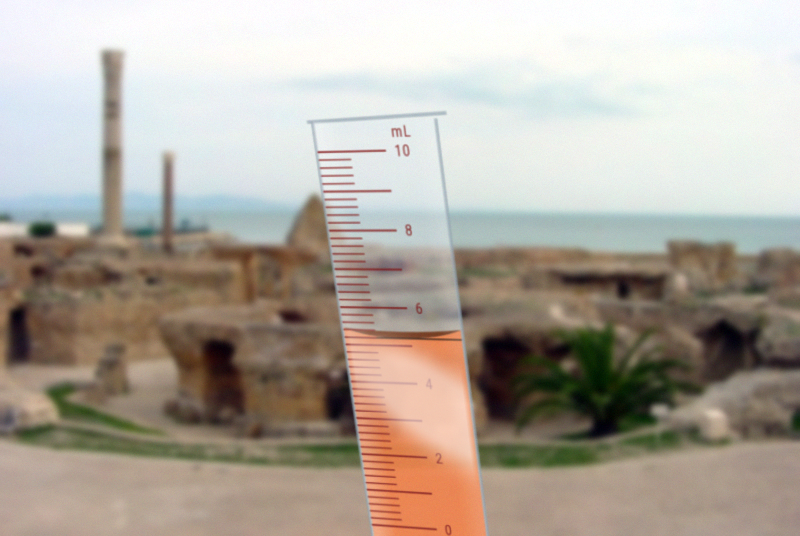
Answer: 5.2 mL
